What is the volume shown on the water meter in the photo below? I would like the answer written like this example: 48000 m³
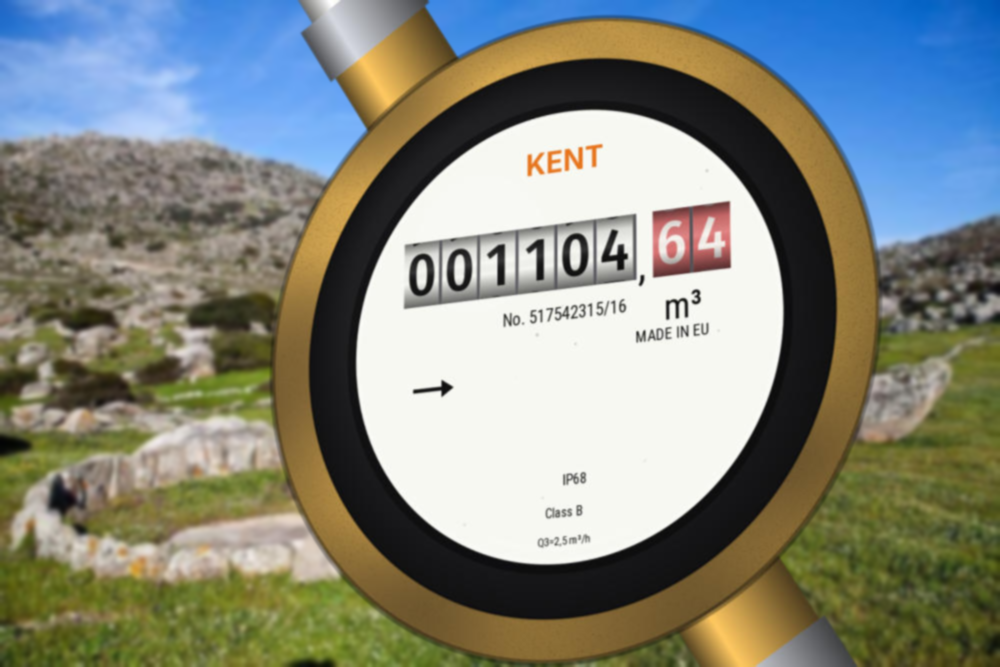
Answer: 1104.64 m³
